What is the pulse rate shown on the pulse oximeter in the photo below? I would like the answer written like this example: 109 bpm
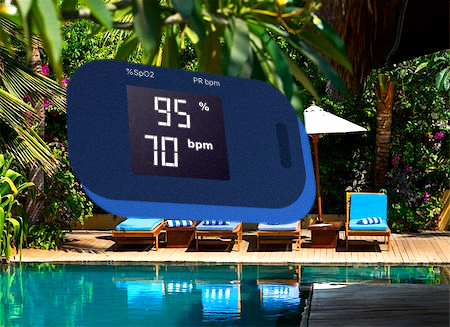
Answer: 70 bpm
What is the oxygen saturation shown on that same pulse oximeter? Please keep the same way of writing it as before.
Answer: 95 %
